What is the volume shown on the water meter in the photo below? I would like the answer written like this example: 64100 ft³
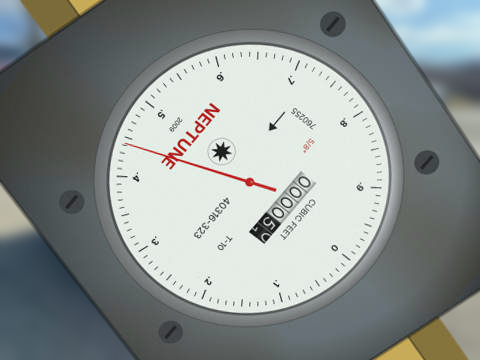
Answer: 50.44 ft³
